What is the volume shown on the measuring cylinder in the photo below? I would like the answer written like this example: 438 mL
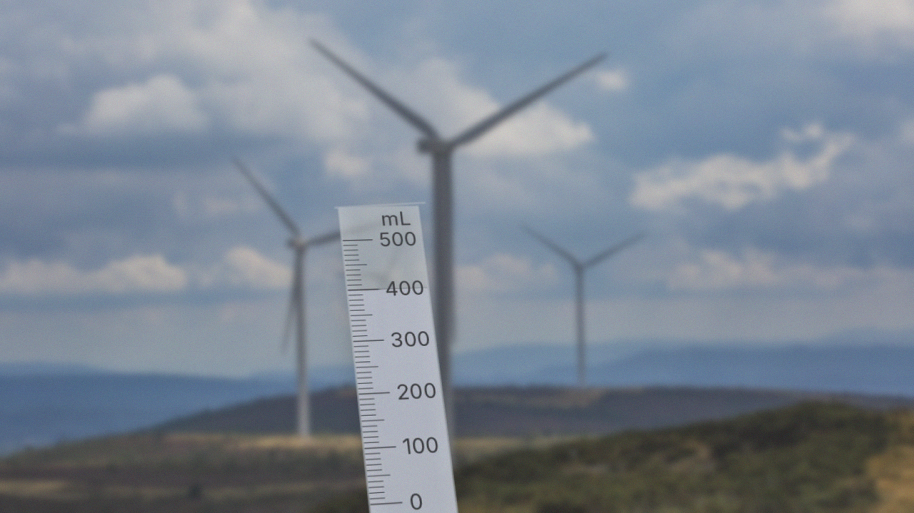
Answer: 400 mL
